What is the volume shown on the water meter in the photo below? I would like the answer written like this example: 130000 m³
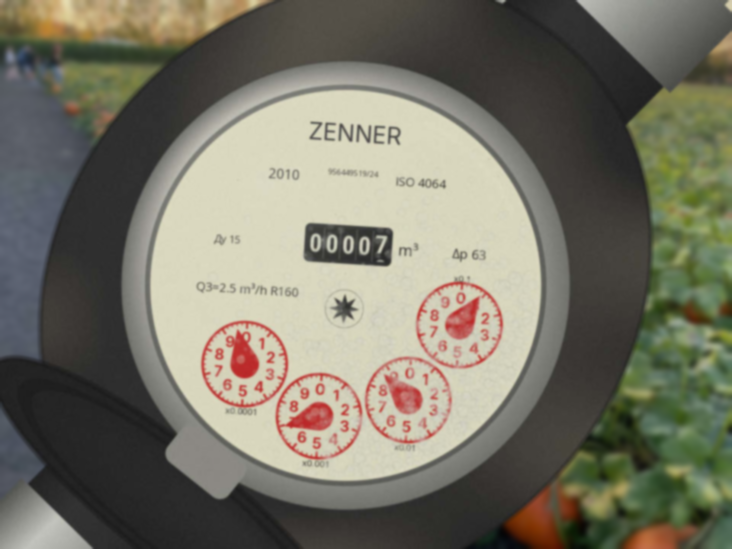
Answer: 7.0869 m³
